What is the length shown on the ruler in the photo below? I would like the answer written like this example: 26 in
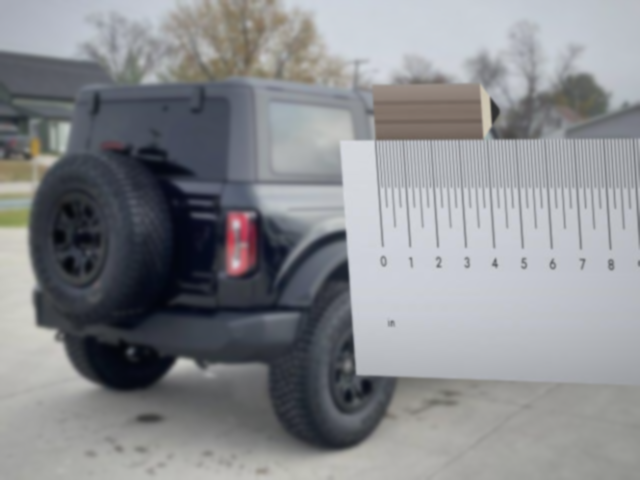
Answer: 4.5 in
